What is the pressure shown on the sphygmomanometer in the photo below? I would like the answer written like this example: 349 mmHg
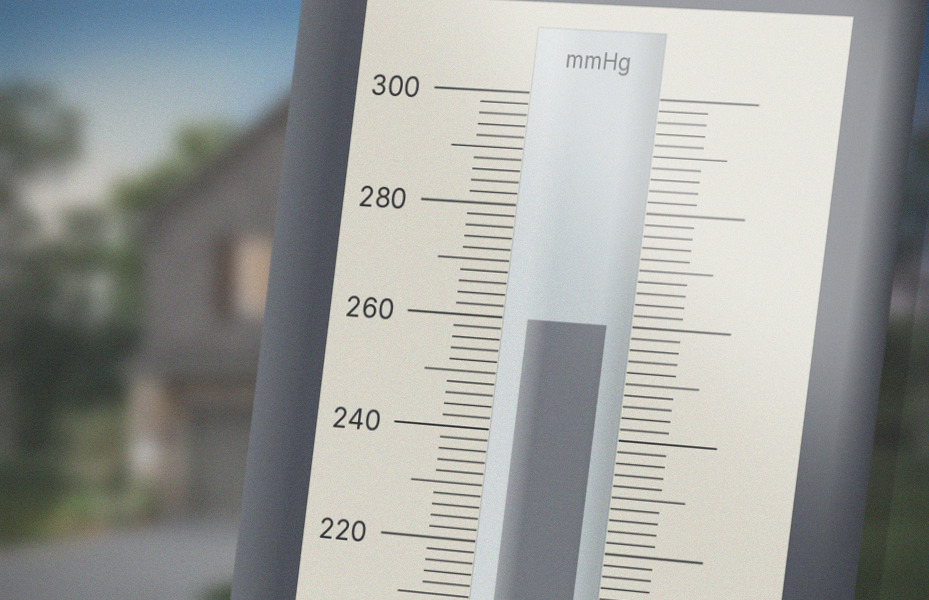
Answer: 260 mmHg
